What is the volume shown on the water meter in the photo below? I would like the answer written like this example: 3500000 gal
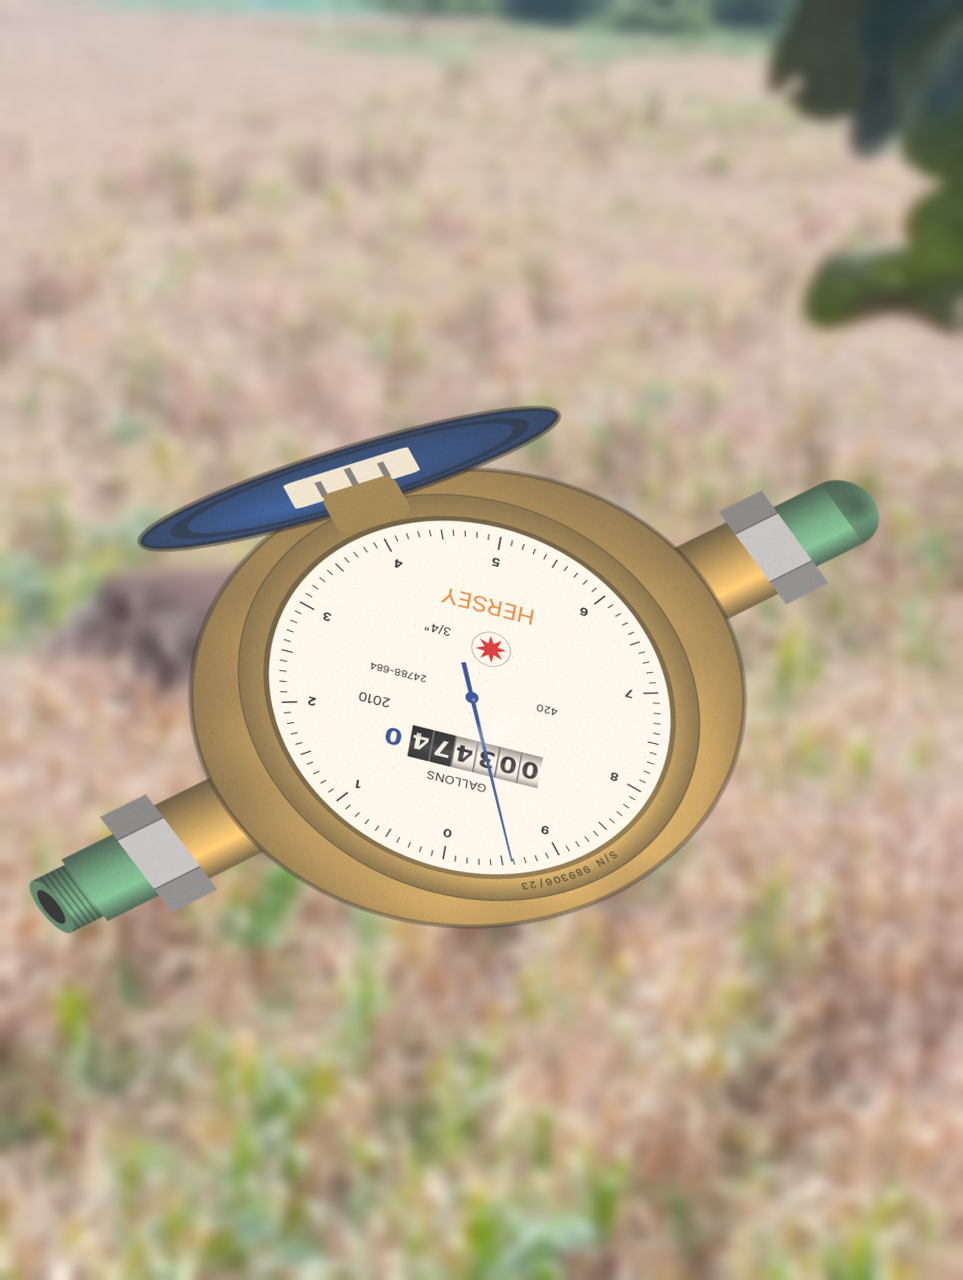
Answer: 34739.4 gal
